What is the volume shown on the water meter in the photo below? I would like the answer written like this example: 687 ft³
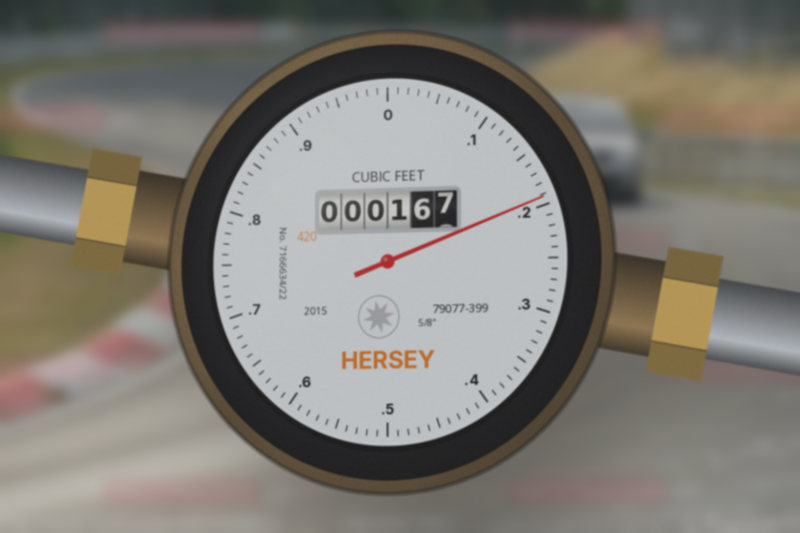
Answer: 167.19 ft³
